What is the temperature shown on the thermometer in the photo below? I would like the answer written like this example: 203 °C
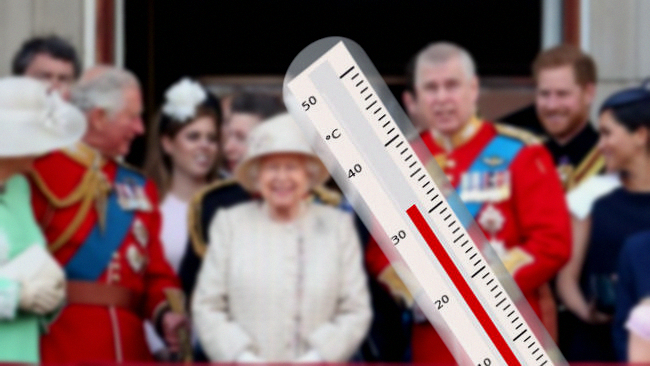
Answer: 32 °C
